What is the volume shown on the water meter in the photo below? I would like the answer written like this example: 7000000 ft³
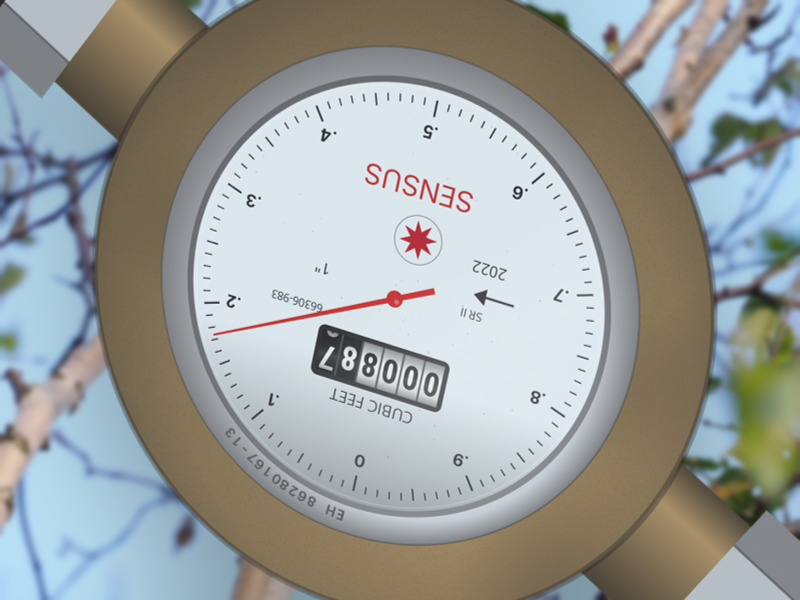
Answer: 887.17 ft³
